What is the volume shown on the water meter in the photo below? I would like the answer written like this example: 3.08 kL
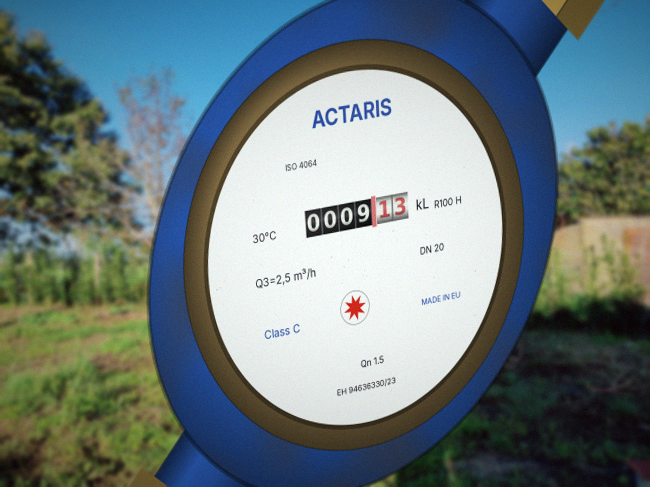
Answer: 9.13 kL
